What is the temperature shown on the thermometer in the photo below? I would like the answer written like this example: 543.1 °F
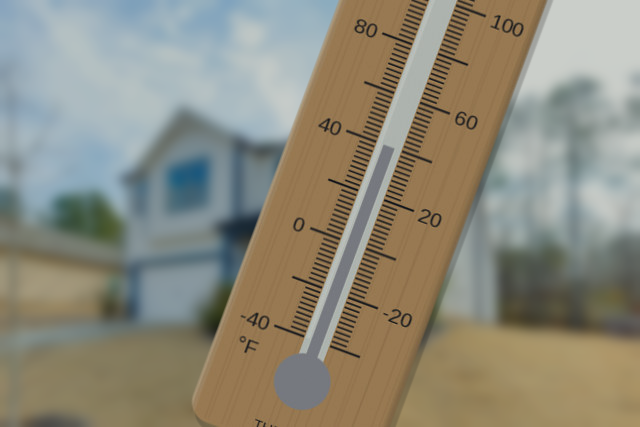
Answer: 40 °F
